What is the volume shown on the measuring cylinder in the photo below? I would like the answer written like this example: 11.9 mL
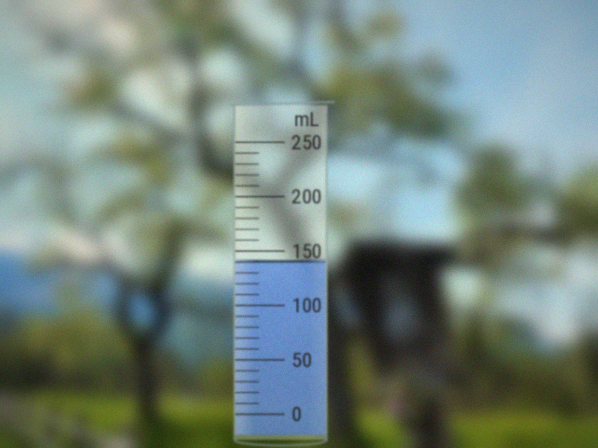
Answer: 140 mL
